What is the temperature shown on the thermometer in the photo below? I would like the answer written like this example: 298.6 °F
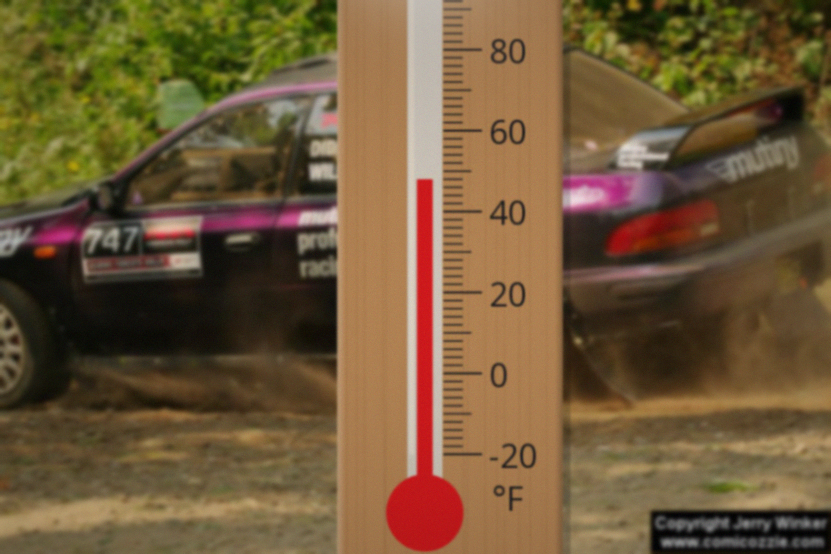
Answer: 48 °F
